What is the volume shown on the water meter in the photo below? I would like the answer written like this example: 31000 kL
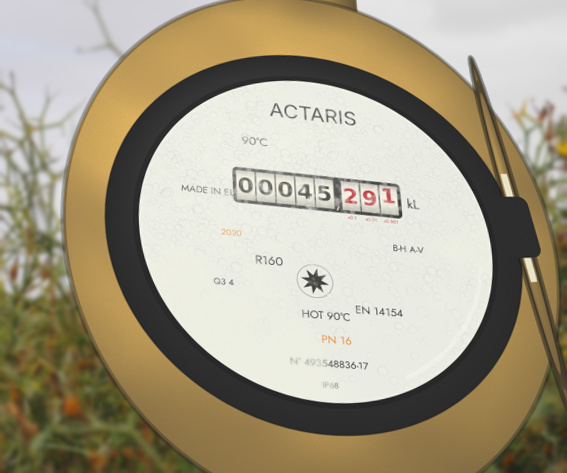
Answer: 45.291 kL
